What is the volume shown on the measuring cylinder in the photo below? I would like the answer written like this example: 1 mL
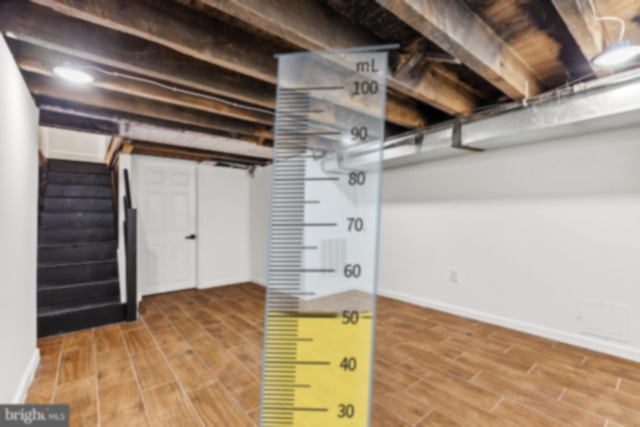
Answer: 50 mL
